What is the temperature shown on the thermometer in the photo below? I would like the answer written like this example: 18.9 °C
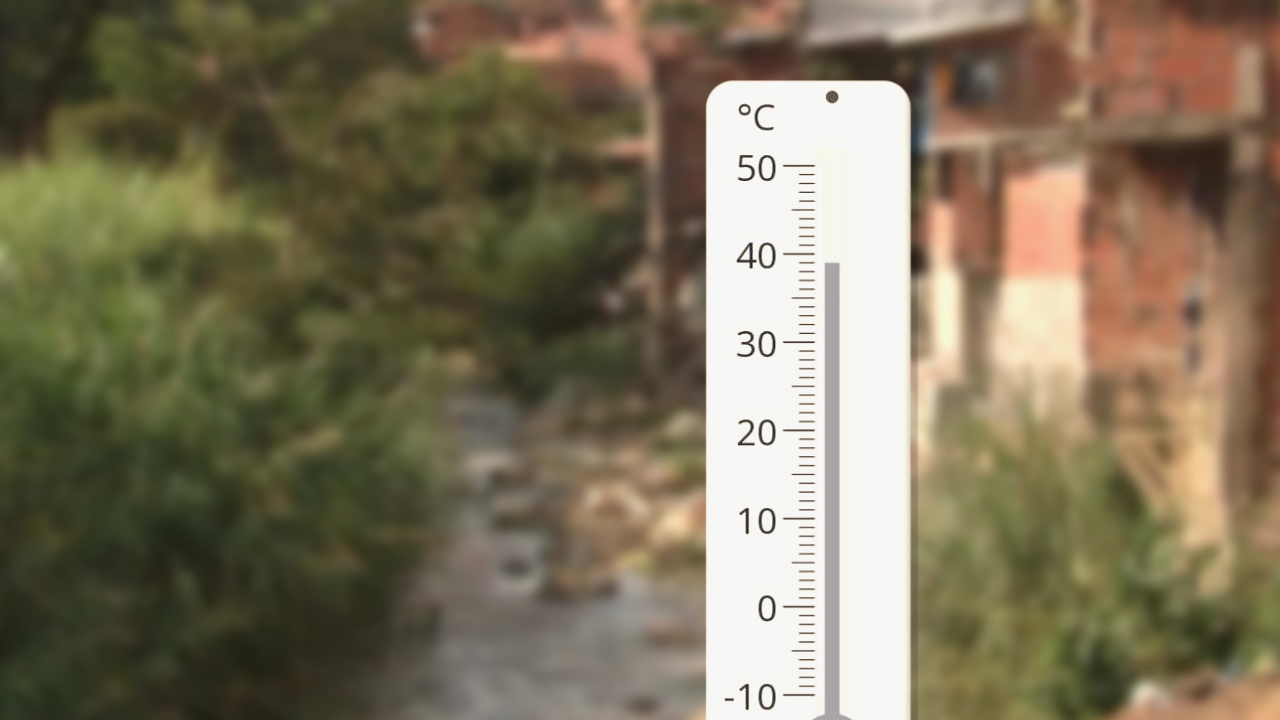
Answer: 39 °C
